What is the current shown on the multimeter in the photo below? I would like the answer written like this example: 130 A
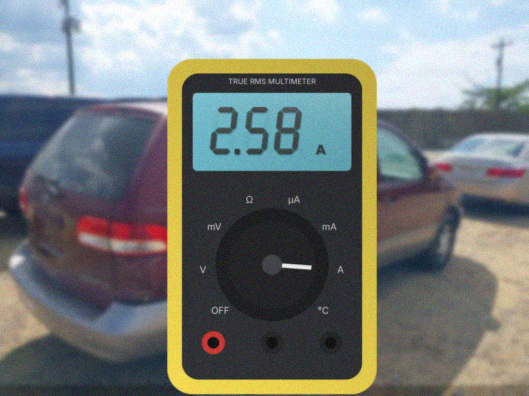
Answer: 2.58 A
